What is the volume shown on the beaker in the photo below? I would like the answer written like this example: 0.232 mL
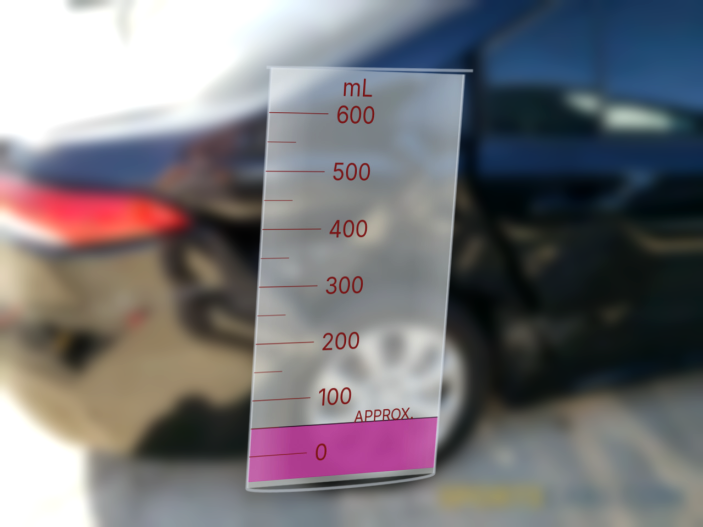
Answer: 50 mL
